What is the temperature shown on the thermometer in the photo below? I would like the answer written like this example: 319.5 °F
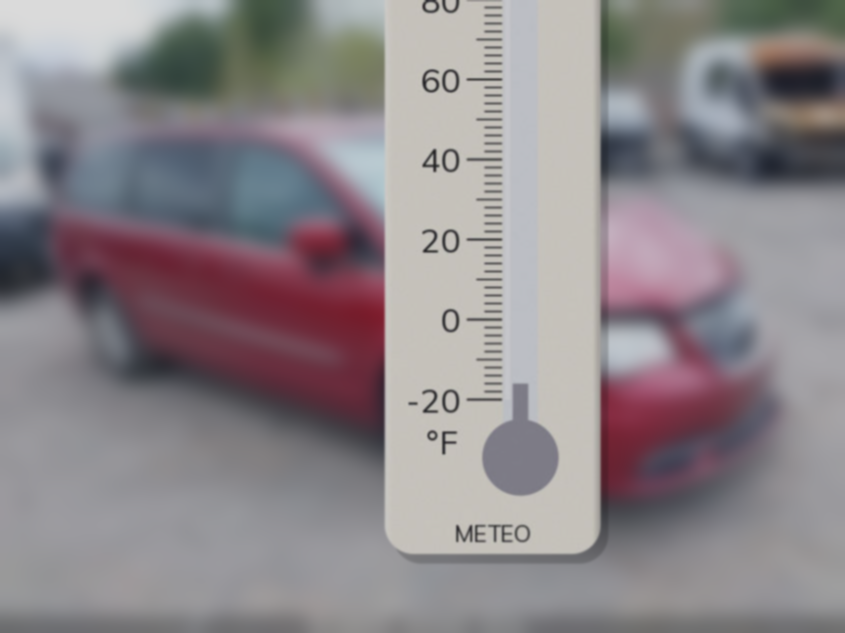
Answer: -16 °F
